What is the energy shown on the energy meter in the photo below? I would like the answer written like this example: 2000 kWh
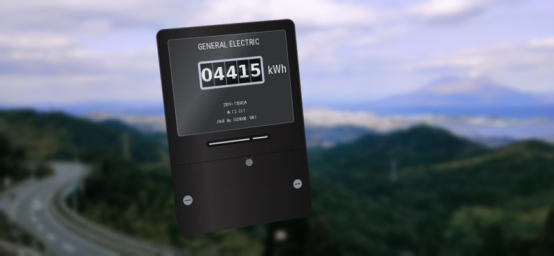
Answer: 4415 kWh
